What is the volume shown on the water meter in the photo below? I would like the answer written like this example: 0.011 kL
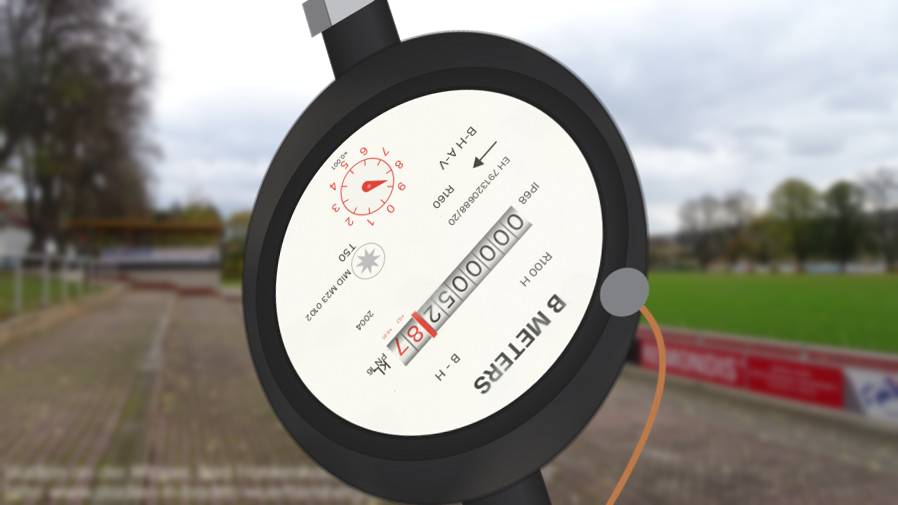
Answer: 52.868 kL
